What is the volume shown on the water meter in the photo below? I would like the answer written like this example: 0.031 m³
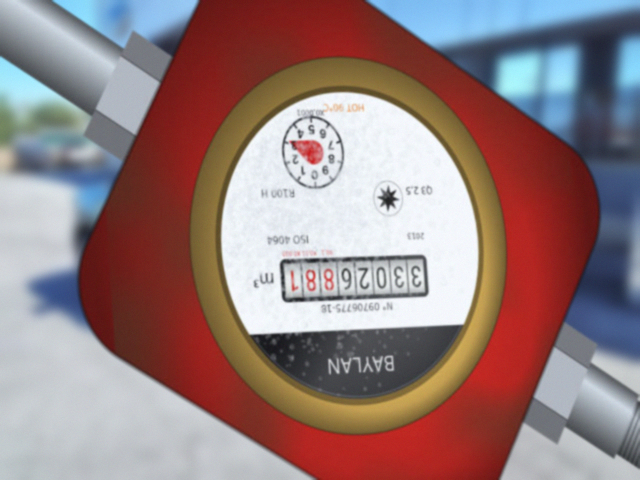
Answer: 33026.8813 m³
